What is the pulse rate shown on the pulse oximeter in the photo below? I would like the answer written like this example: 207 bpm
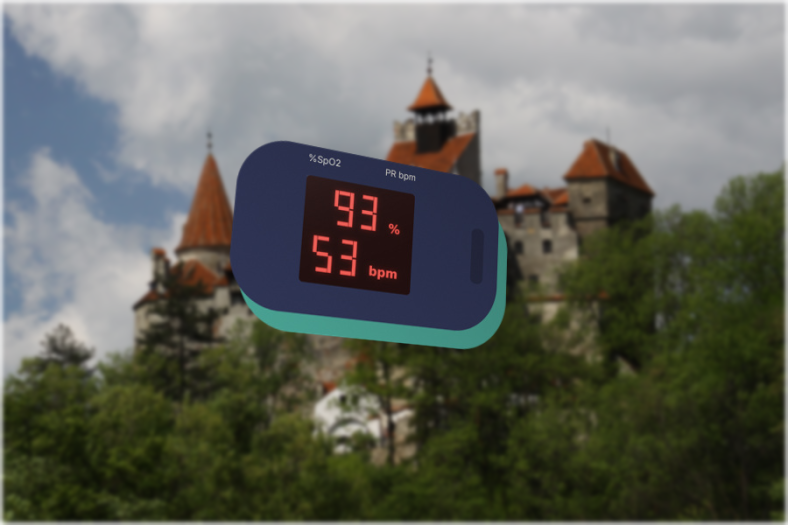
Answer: 53 bpm
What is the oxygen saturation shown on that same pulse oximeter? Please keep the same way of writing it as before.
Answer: 93 %
